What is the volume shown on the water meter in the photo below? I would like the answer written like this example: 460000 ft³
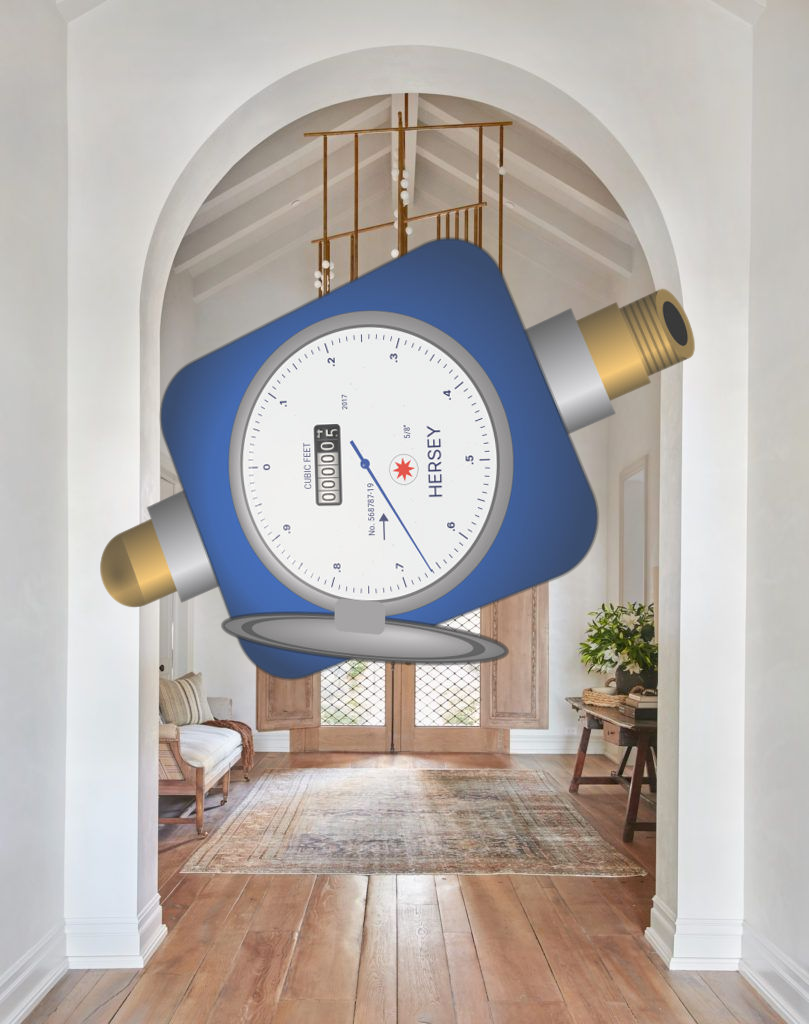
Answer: 4.66 ft³
